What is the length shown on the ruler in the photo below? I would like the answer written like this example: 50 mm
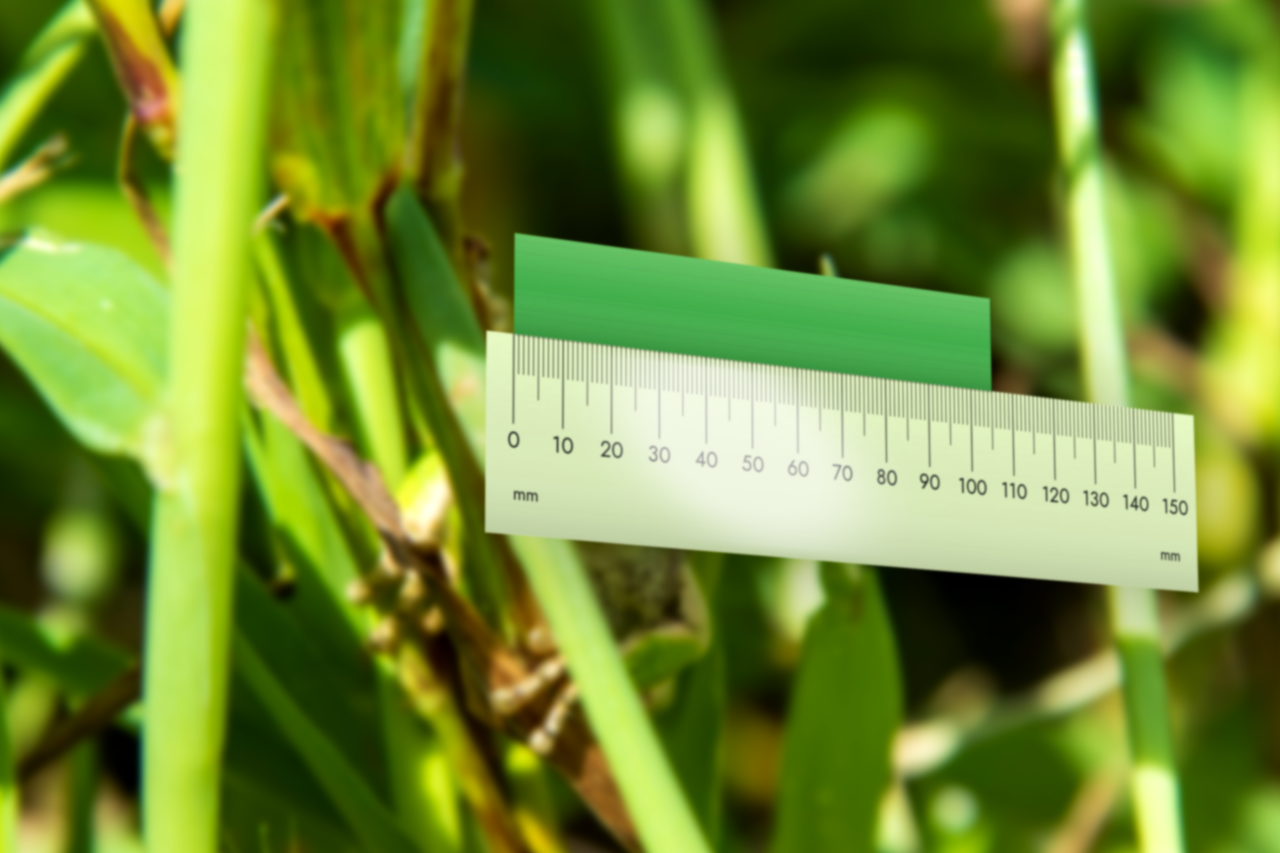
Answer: 105 mm
